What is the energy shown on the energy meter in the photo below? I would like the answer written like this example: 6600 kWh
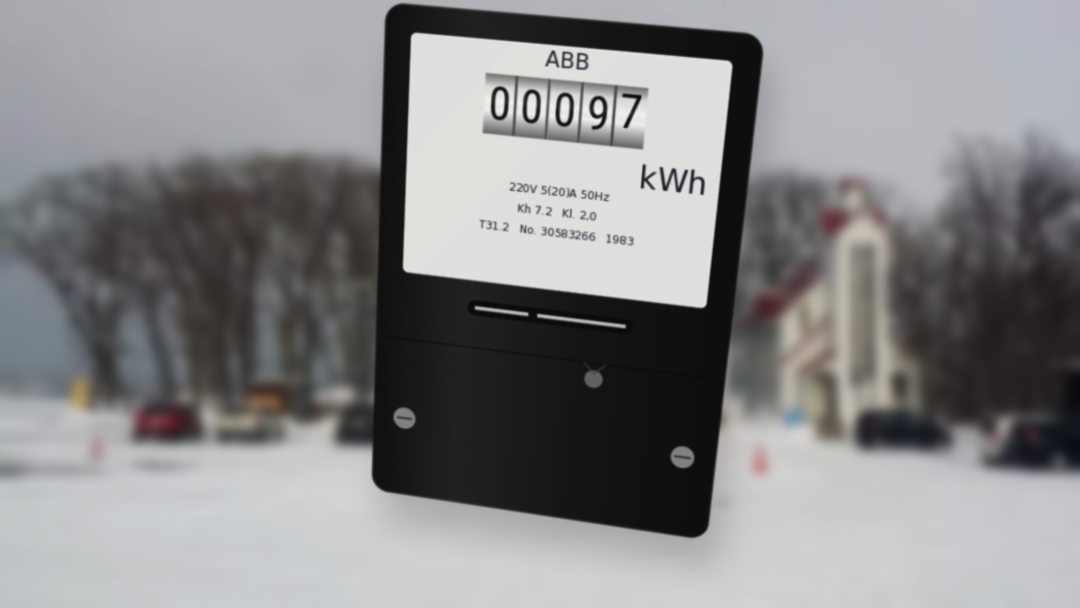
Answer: 97 kWh
